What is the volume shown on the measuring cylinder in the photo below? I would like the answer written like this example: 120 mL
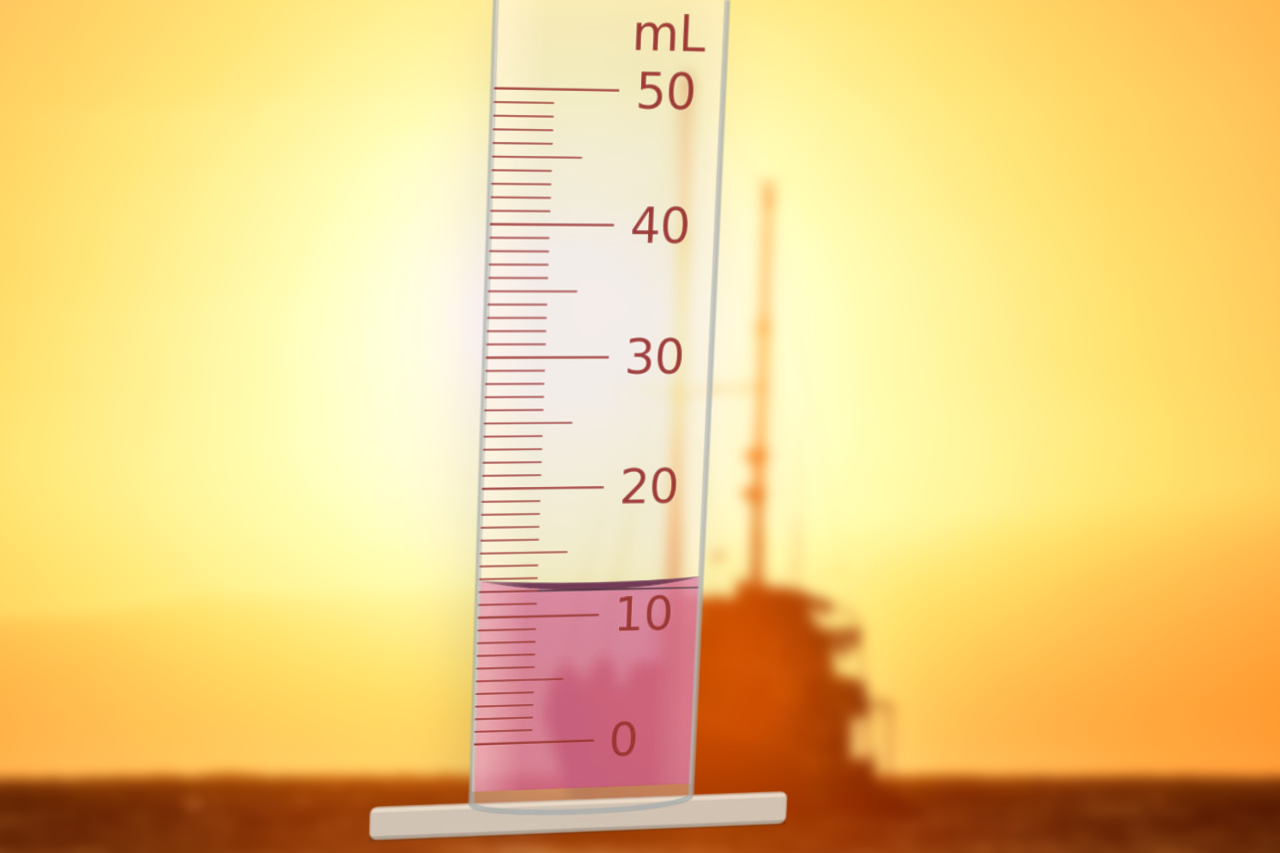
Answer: 12 mL
